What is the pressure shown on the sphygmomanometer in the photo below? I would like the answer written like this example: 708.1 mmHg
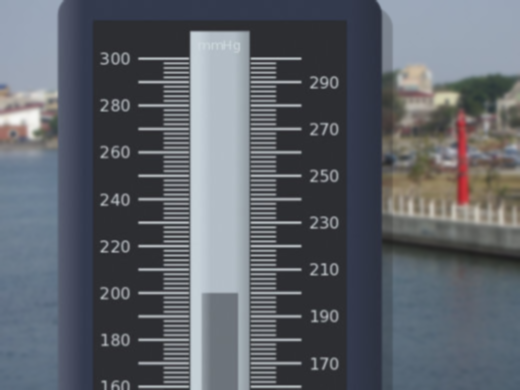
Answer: 200 mmHg
